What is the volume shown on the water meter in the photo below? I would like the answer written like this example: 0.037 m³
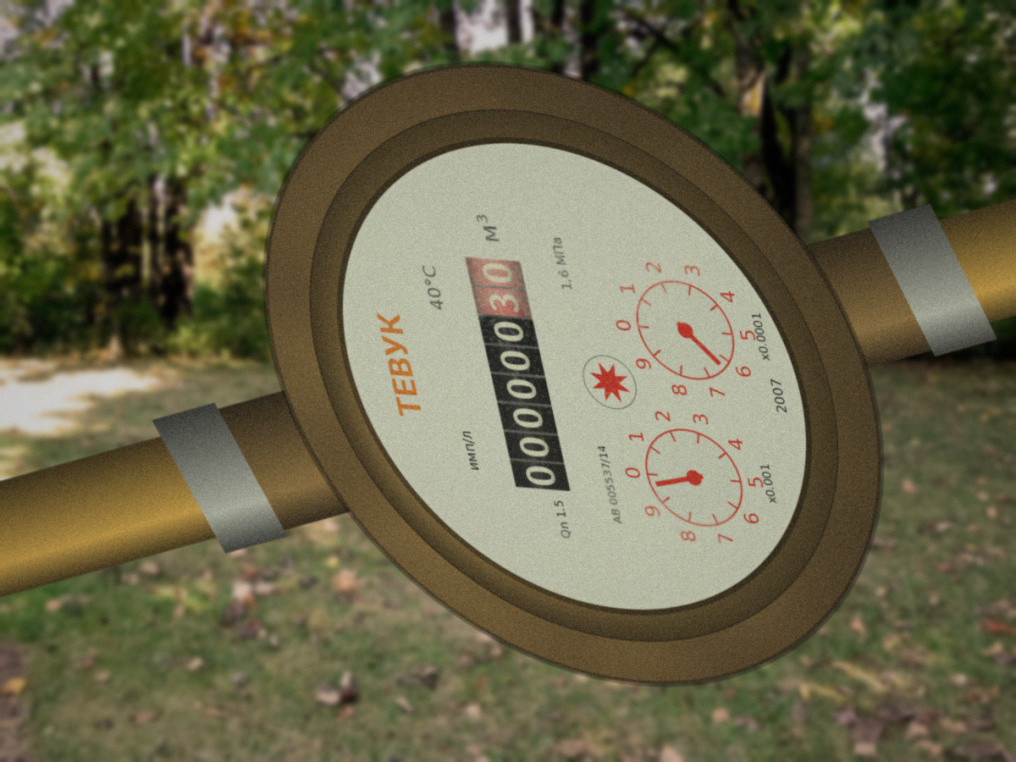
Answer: 0.2996 m³
